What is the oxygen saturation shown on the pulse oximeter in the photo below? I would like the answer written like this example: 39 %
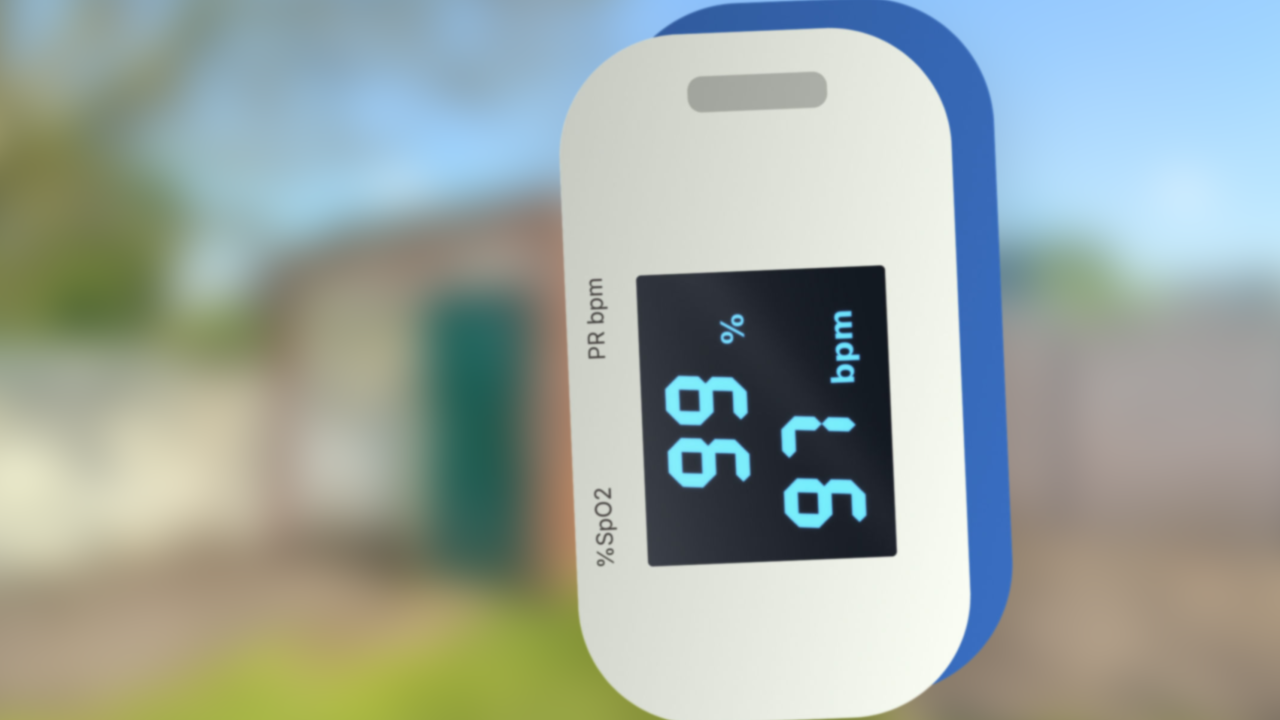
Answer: 99 %
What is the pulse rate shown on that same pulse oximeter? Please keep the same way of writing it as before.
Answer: 97 bpm
